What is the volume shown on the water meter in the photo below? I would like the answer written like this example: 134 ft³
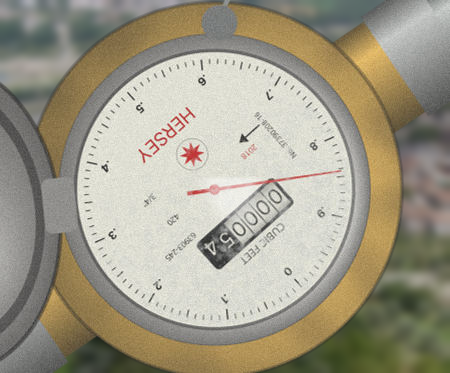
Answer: 53.84 ft³
